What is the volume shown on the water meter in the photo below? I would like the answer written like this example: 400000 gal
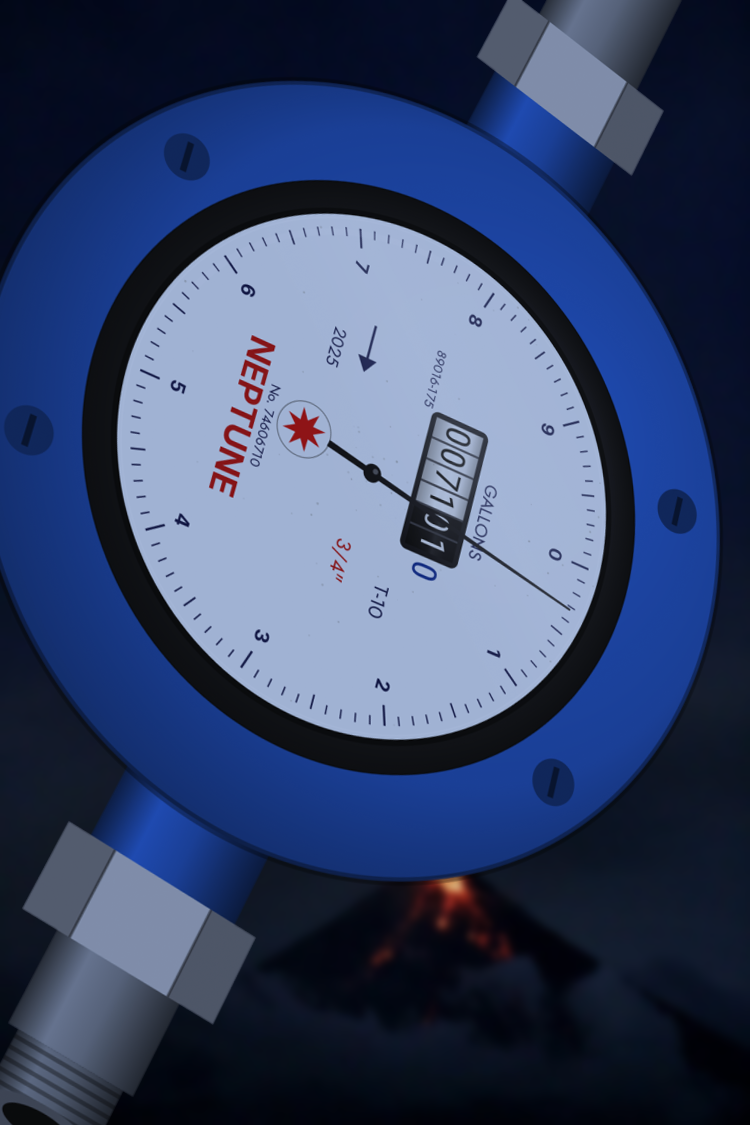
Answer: 71010.3 gal
